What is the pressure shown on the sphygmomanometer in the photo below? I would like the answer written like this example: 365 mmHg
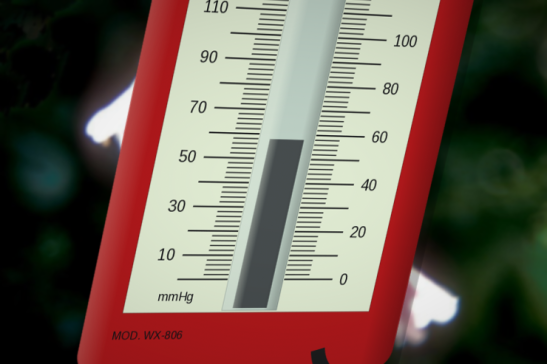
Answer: 58 mmHg
